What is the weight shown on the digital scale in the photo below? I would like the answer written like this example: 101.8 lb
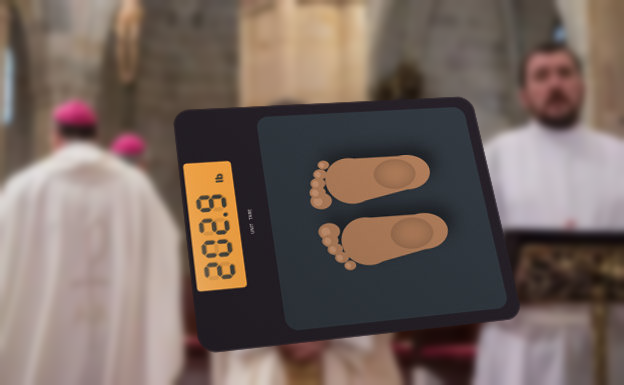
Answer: 202.9 lb
